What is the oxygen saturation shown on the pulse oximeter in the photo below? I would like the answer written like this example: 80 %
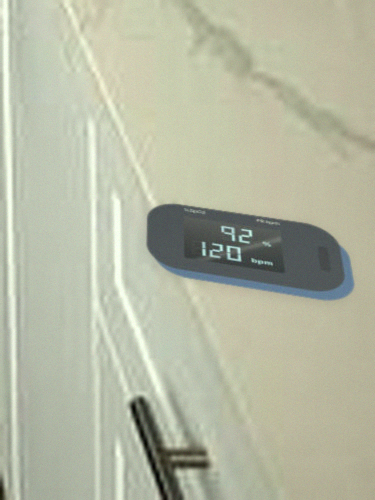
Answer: 92 %
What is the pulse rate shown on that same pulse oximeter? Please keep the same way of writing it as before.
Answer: 120 bpm
